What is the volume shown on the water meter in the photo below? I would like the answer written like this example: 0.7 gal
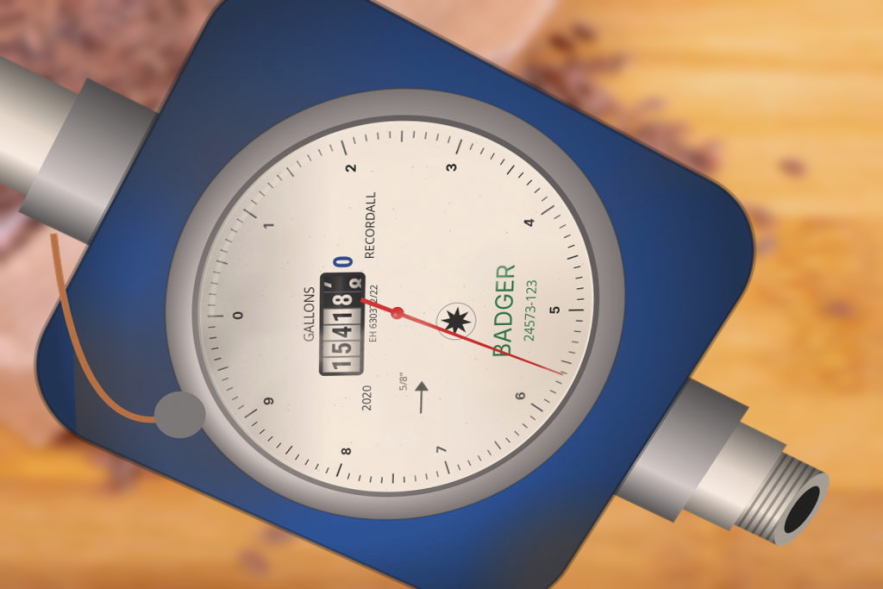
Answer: 1541875.6 gal
